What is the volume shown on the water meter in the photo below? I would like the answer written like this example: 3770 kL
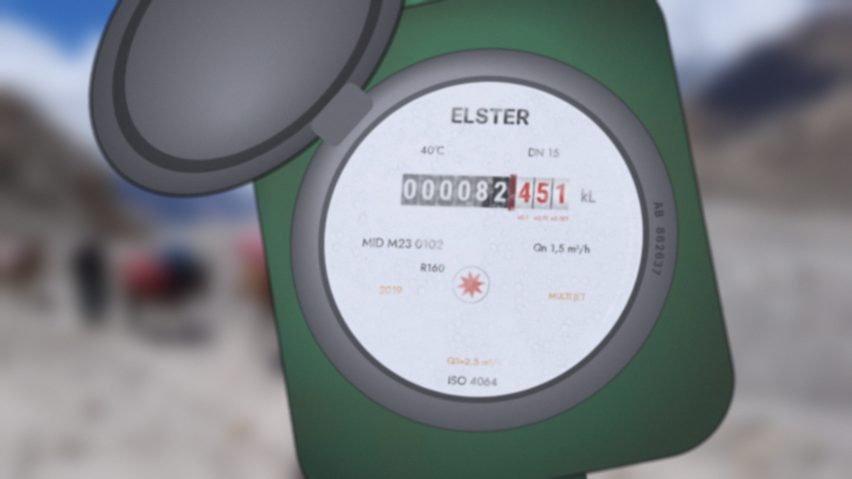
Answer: 82.451 kL
